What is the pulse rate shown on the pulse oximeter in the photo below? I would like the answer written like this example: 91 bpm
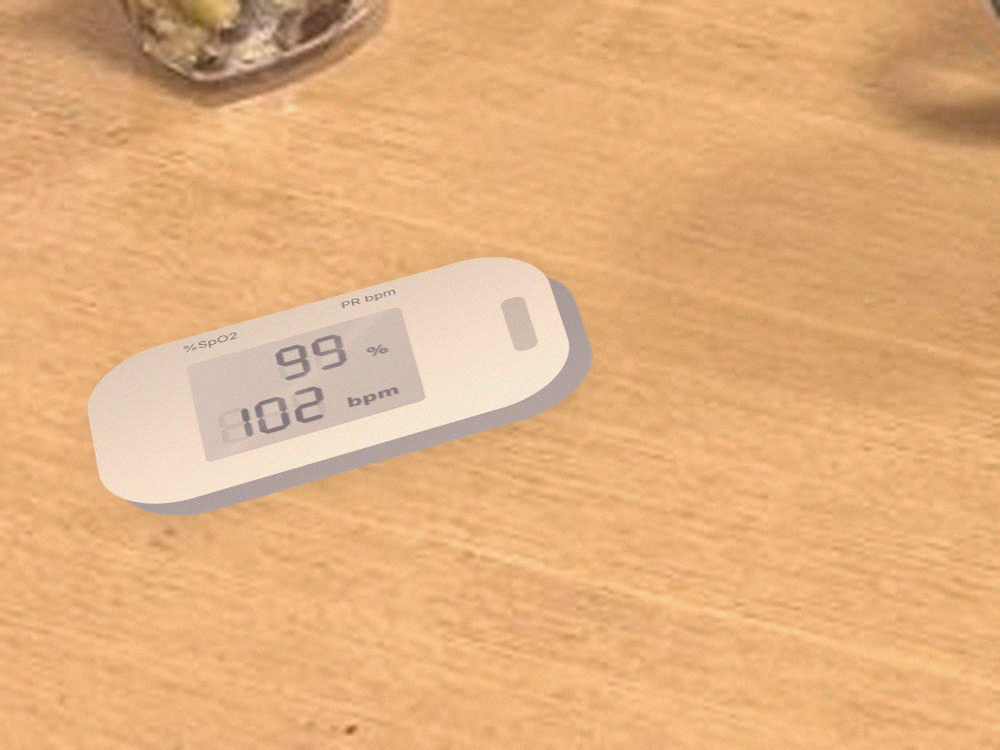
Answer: 102 bpm
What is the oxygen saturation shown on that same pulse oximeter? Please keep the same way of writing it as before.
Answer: 99 %
